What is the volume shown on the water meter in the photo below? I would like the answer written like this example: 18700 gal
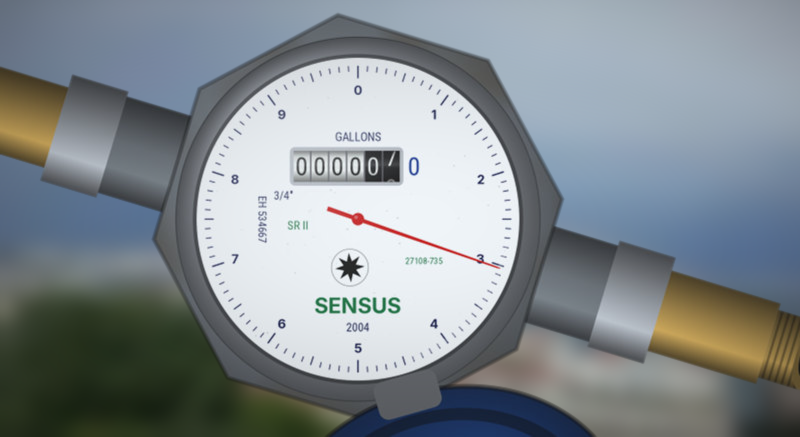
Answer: 73.0 gal
